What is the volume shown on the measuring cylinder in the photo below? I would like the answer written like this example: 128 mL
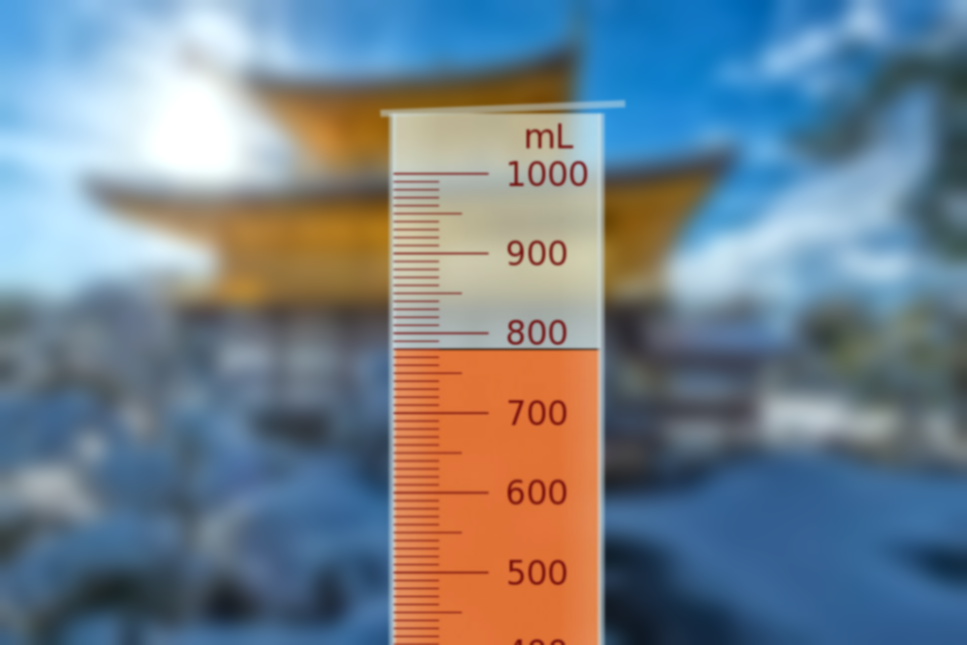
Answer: 780 mL
